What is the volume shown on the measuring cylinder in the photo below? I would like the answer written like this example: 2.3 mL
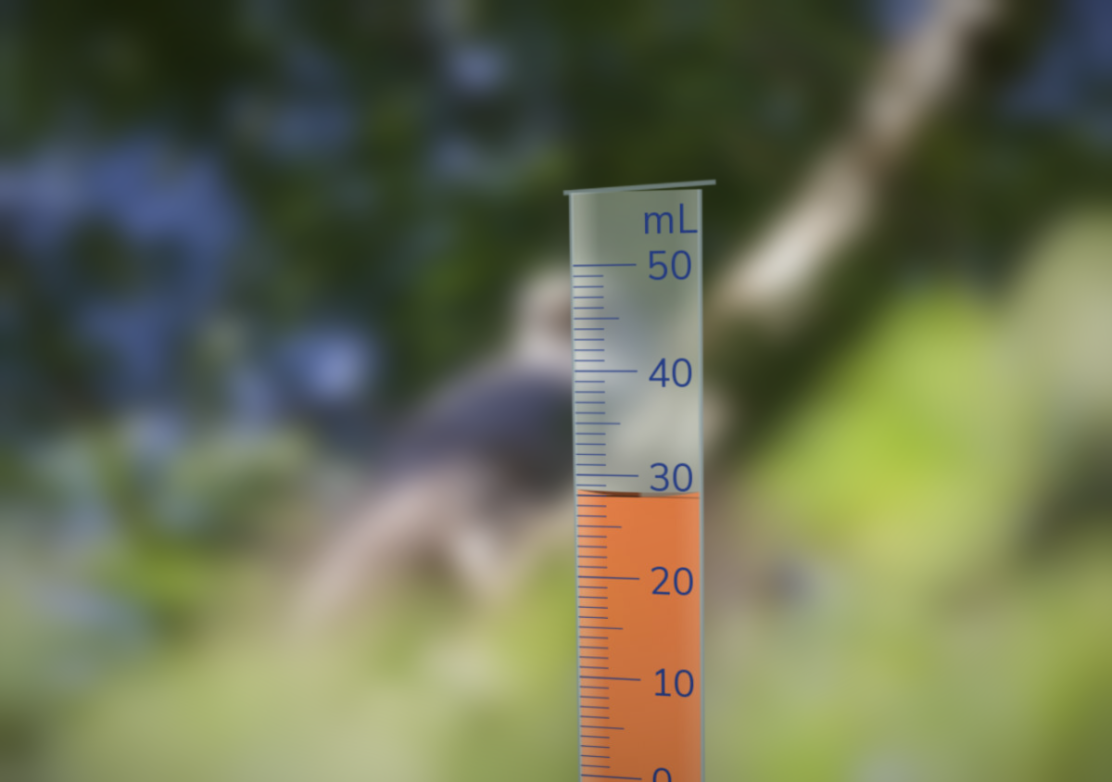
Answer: 28 mL
